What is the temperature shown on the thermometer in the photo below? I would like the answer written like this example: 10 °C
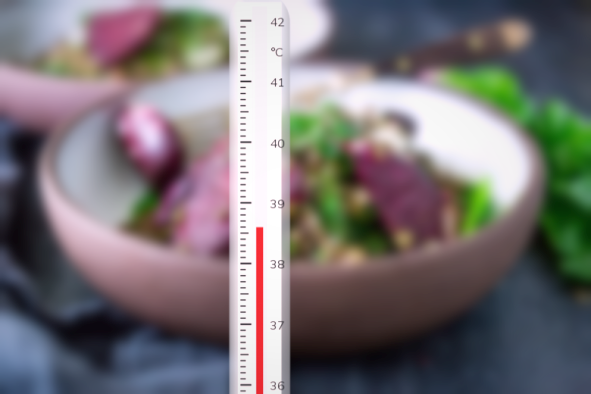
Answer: 38.6 °C
